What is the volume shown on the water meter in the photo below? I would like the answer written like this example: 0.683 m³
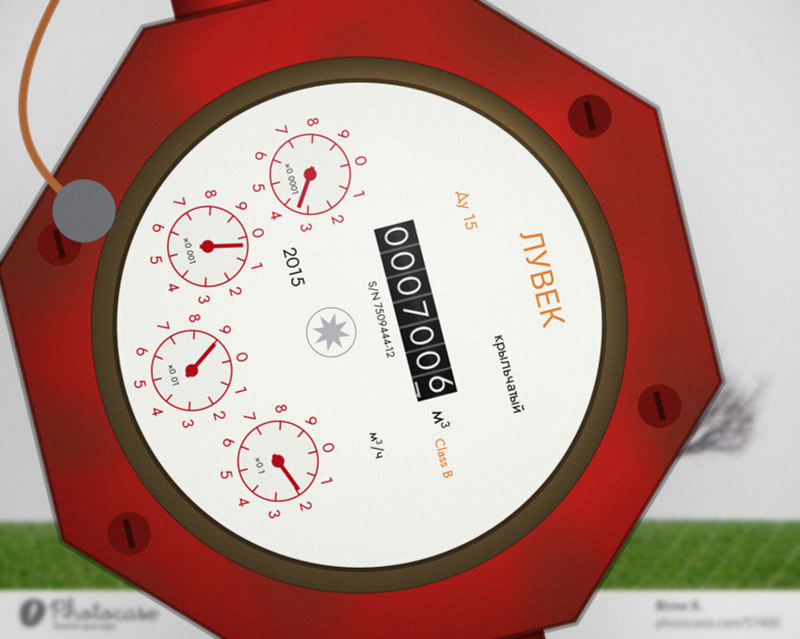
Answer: 7006.1903 m³
